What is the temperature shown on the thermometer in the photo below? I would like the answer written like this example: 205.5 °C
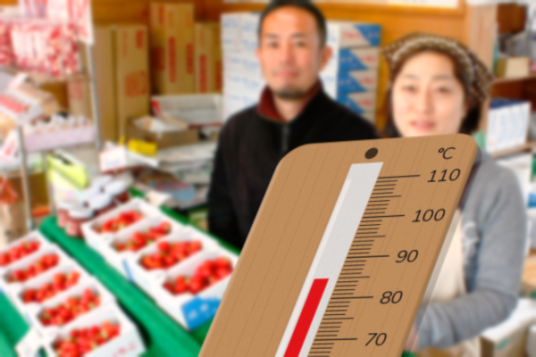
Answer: 85 °C
